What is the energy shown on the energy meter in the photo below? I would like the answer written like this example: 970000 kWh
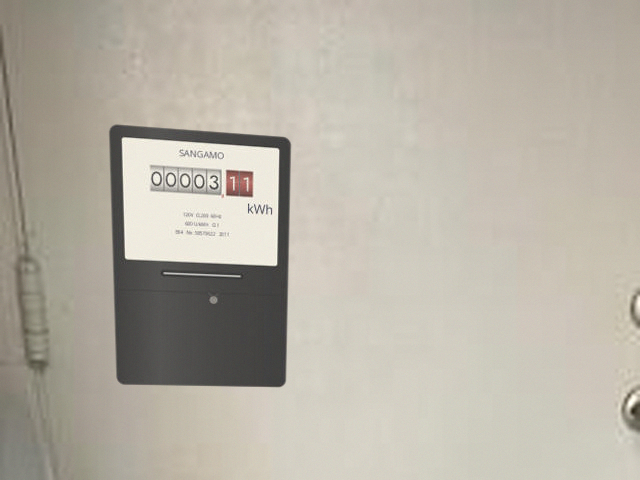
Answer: 3.11 kWh
